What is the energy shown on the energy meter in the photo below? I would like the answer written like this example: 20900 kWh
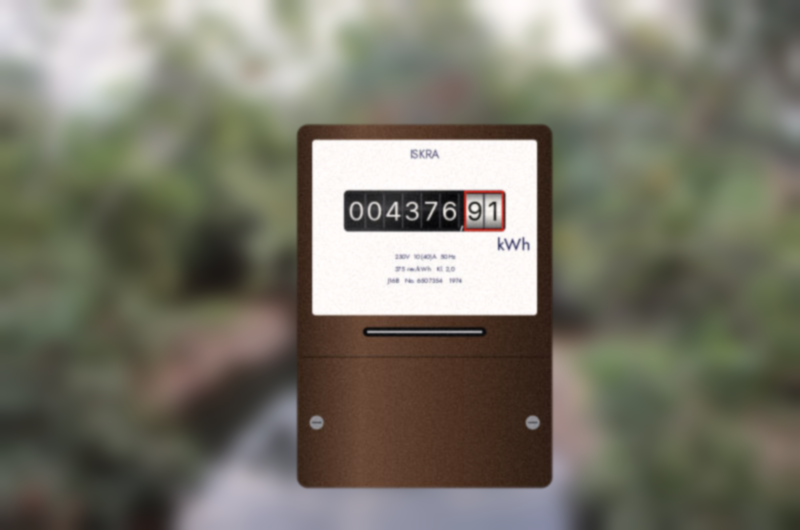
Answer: 4376.91 kWh
